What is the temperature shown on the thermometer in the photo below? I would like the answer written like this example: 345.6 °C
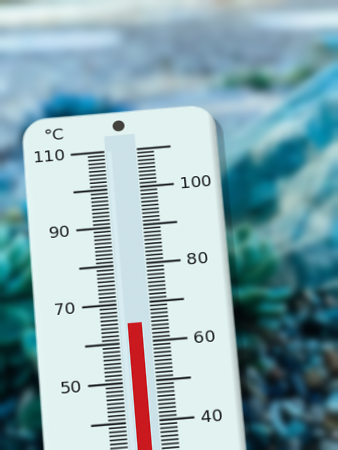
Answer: 65 °C
